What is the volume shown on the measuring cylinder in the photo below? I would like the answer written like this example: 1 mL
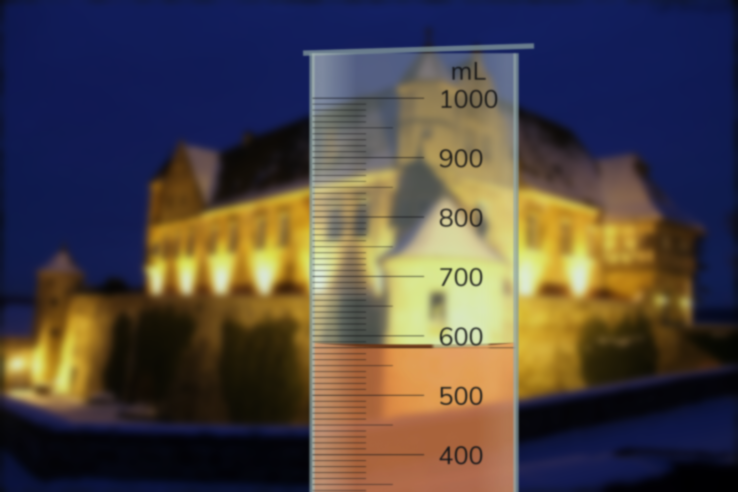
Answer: 580 mL
